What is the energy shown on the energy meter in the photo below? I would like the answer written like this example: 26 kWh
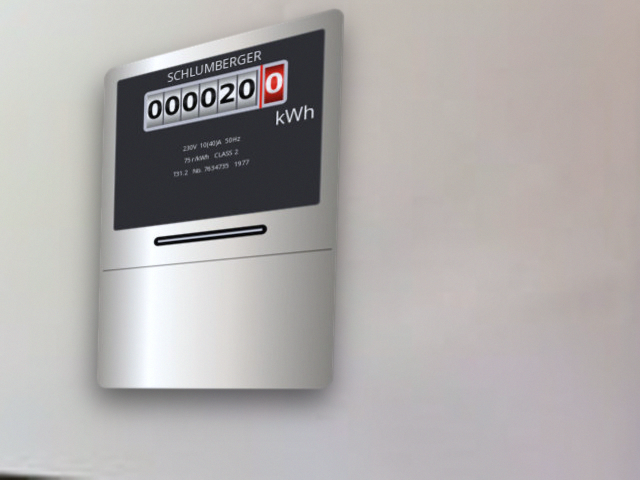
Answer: 20.0 kWh
